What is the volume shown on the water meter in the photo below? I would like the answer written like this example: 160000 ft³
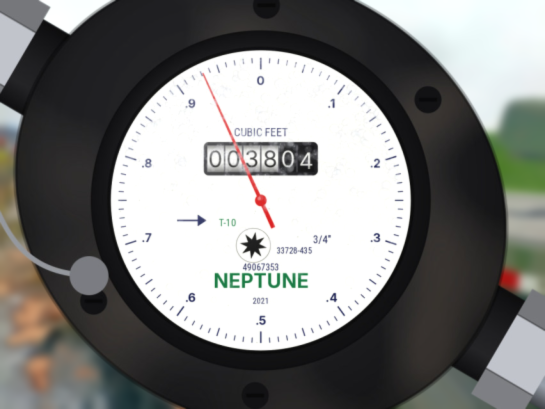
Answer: 3803.93 ft³
